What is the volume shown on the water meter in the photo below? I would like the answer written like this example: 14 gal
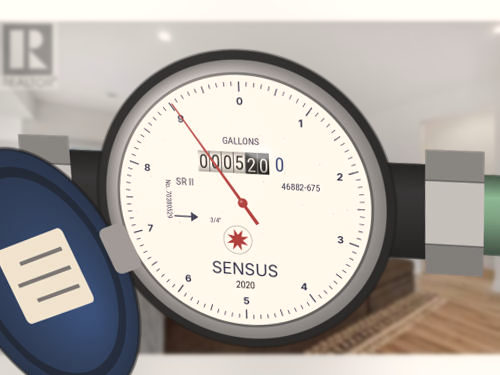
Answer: 5199.0 gal
